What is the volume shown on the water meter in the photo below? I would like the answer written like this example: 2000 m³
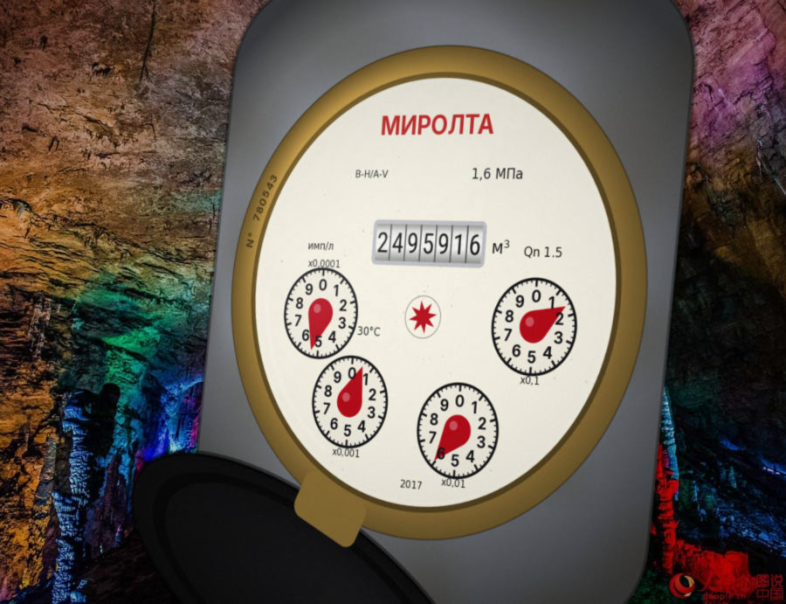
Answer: 2495916.1605 m³
